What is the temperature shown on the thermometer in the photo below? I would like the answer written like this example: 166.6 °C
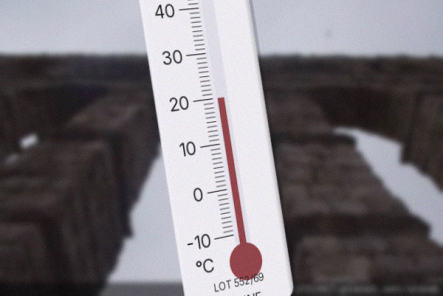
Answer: 20 °C
